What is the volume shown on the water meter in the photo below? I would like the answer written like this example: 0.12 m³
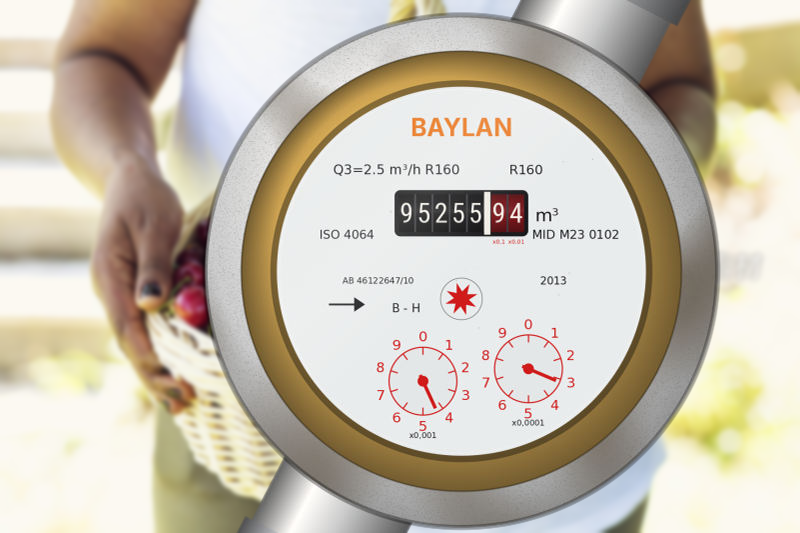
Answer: 95255.9443 m³
